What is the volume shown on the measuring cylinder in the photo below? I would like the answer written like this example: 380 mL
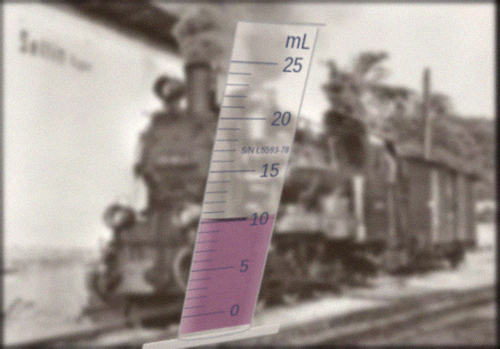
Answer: 10 mL
